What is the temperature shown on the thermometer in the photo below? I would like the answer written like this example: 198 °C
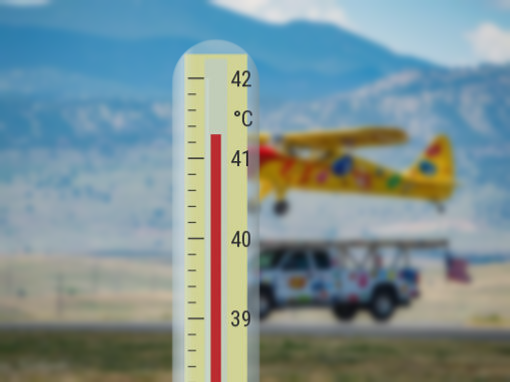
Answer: 41.3 °C
